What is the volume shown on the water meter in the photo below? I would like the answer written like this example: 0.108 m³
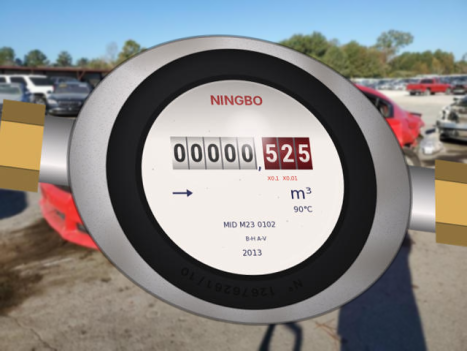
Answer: 0.525 m³
